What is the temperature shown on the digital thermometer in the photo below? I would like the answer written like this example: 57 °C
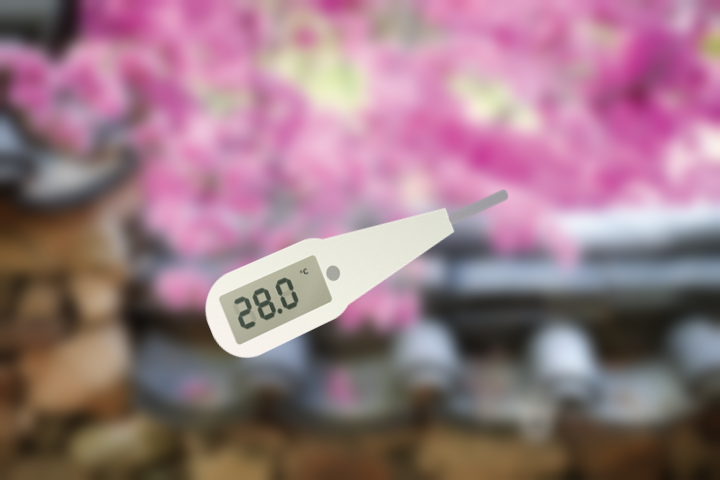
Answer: 28.0 °C
